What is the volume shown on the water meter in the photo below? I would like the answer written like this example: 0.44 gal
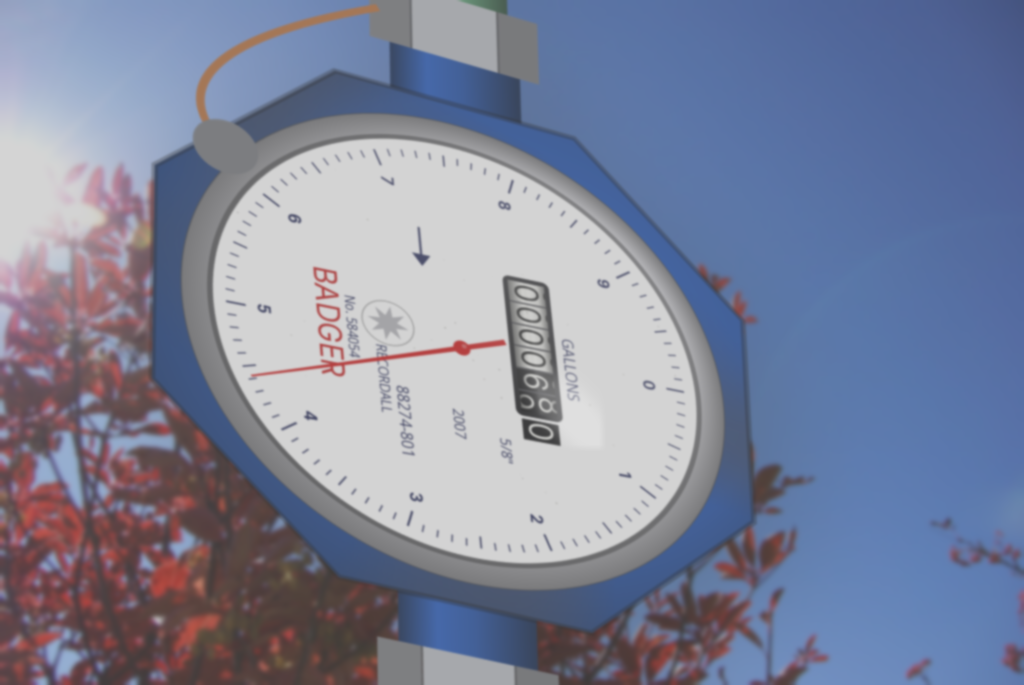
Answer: 684.4 gal
